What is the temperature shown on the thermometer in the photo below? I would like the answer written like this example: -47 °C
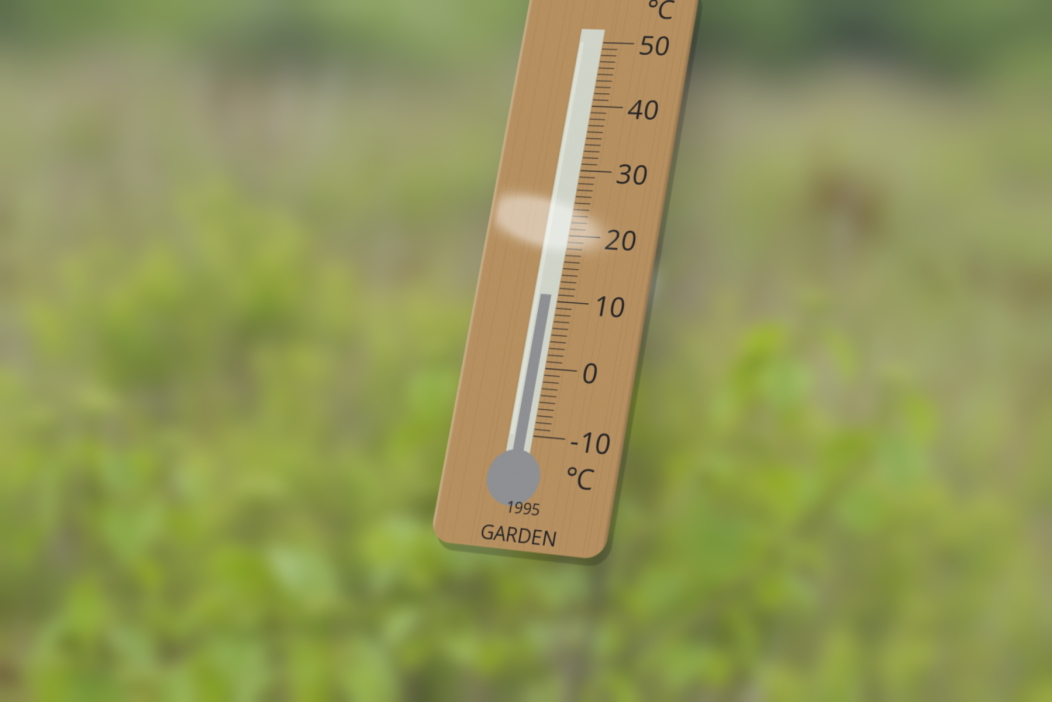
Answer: 11 °C
